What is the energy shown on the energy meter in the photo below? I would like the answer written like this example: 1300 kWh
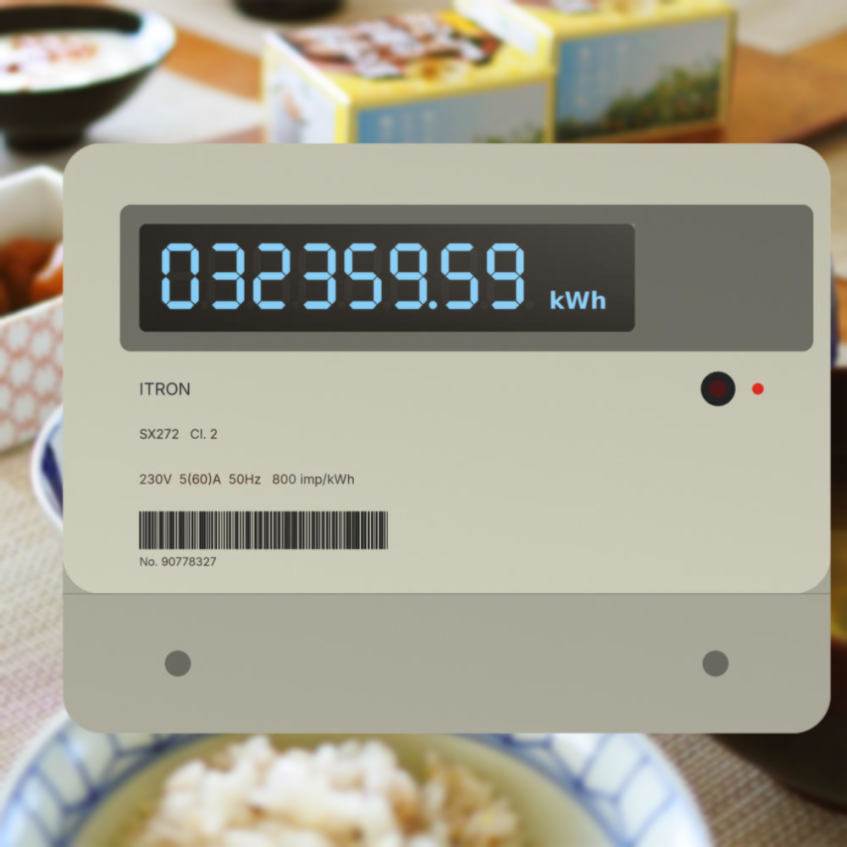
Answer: 32359.59 kWh
